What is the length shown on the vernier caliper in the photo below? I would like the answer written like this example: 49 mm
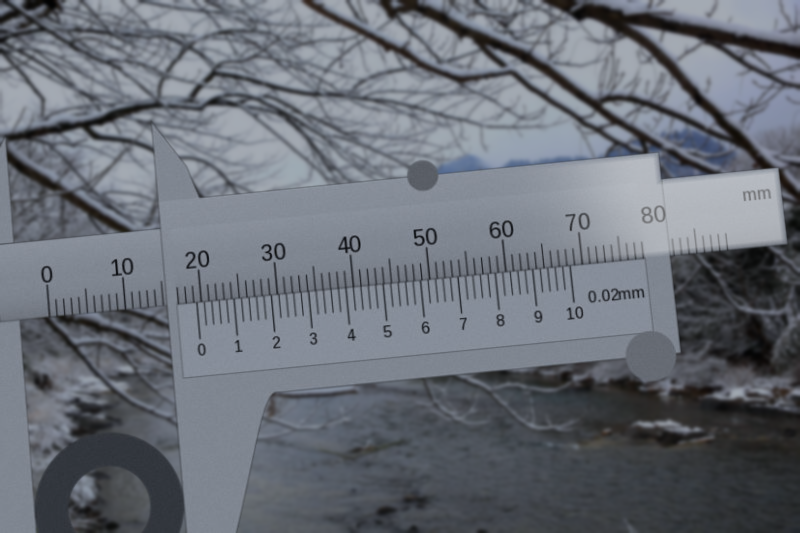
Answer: 19.4 mm
